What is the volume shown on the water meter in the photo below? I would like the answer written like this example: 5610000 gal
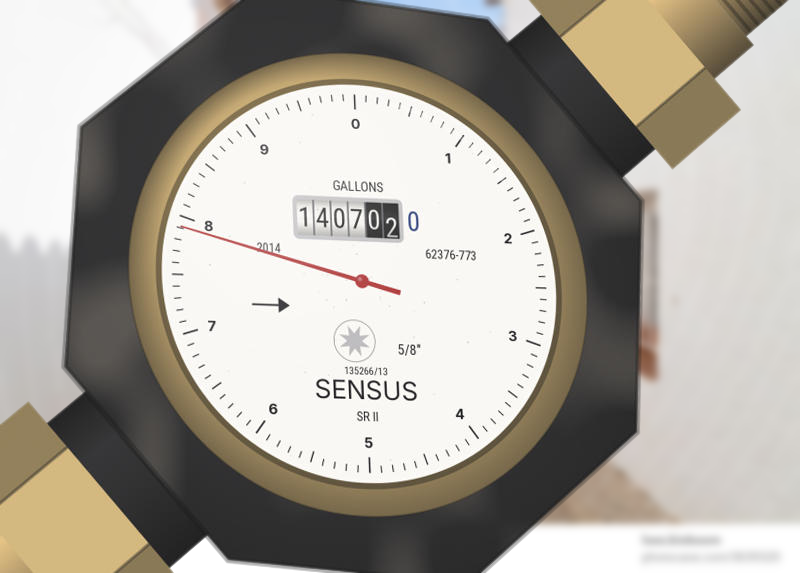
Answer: 1407017.9 gal
